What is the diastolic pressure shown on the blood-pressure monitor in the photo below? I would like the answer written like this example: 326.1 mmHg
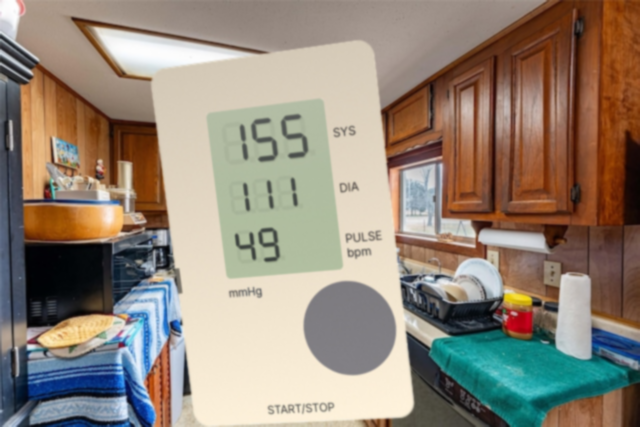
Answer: 111 mmHg
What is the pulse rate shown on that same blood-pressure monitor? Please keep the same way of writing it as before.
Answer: 49 bpm
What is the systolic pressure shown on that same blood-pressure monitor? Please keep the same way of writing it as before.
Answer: 155 mmHg
